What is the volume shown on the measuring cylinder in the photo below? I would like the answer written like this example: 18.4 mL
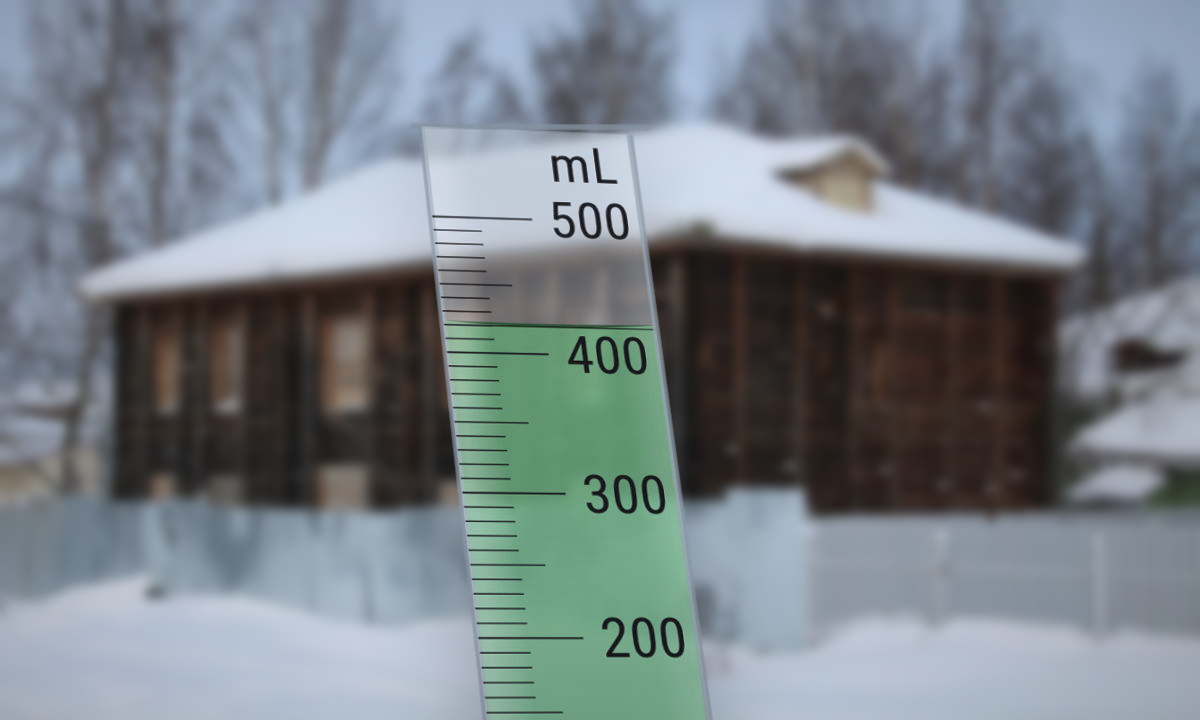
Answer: 420 mL
